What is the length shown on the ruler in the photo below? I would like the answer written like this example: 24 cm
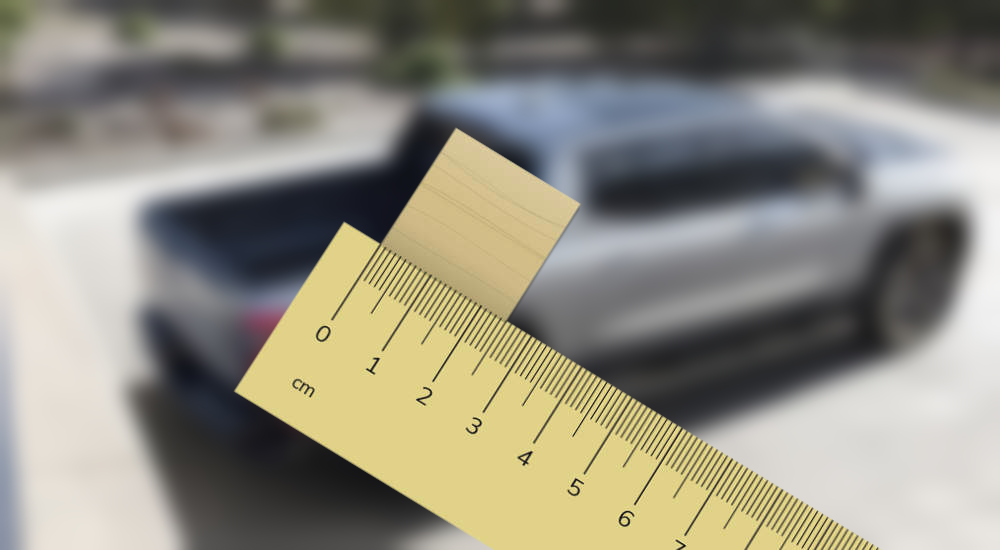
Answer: 2.5 cm
